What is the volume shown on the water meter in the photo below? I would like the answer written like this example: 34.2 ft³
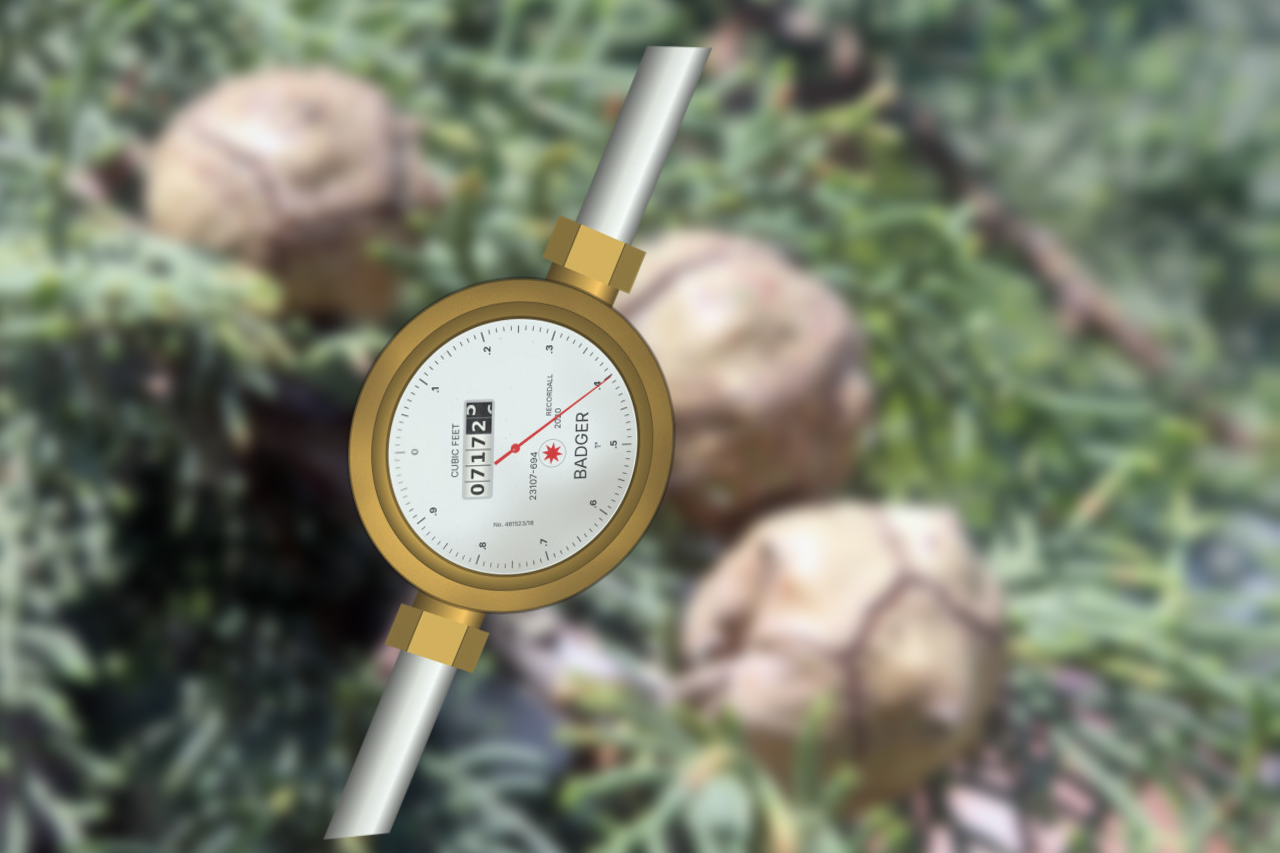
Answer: 71725.40 ft³
